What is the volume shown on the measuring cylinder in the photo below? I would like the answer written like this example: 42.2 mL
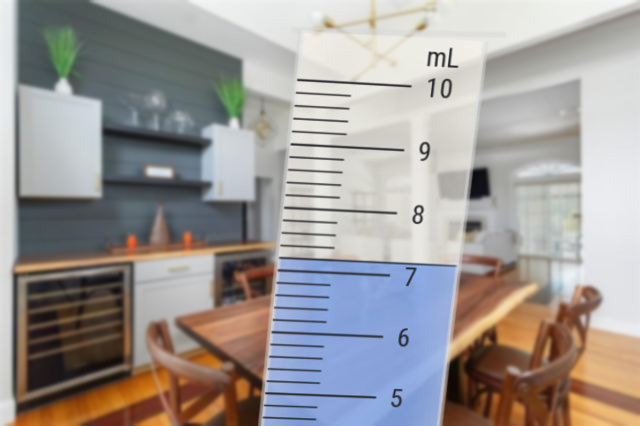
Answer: 7.2 mL
